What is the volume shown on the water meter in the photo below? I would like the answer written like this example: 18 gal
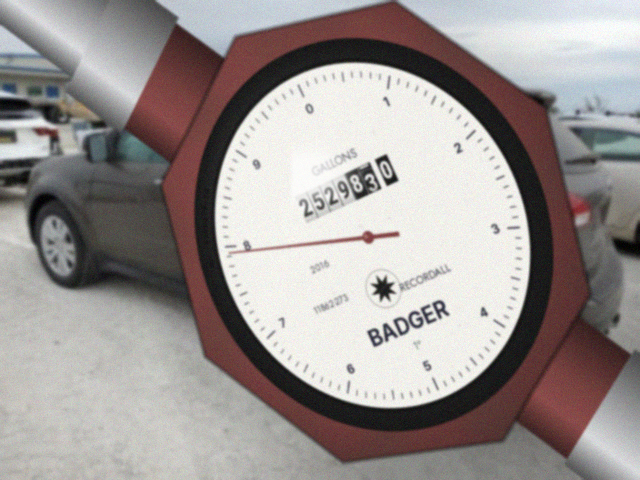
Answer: 2529827.9 gal
